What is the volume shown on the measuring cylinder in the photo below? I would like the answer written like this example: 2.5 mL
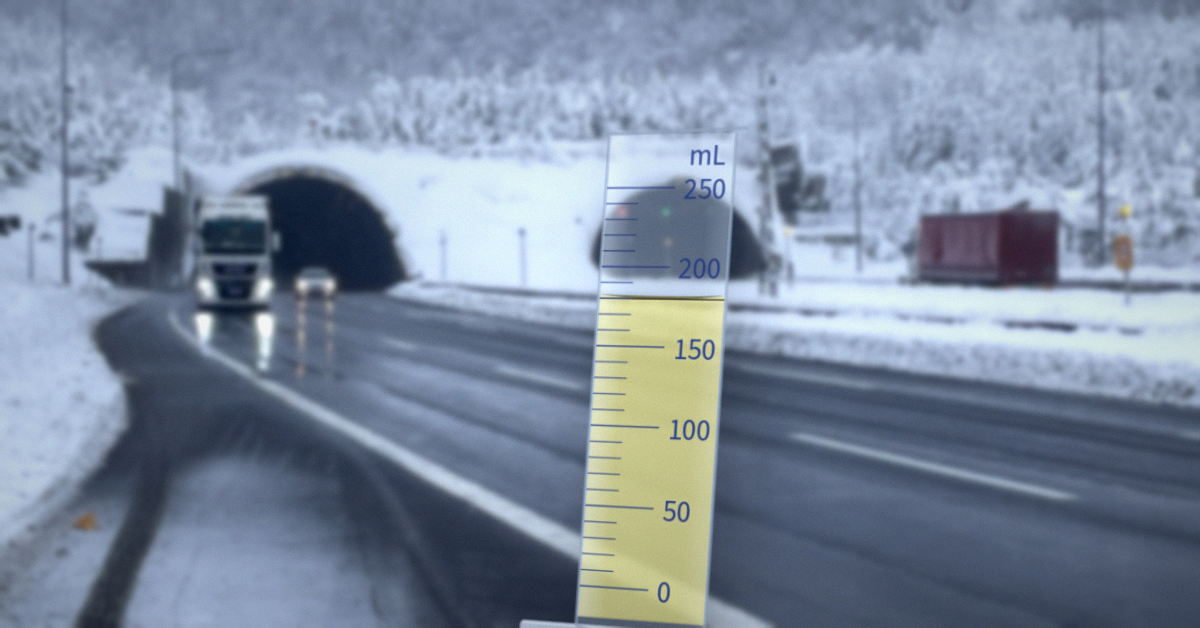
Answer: 180 mL
